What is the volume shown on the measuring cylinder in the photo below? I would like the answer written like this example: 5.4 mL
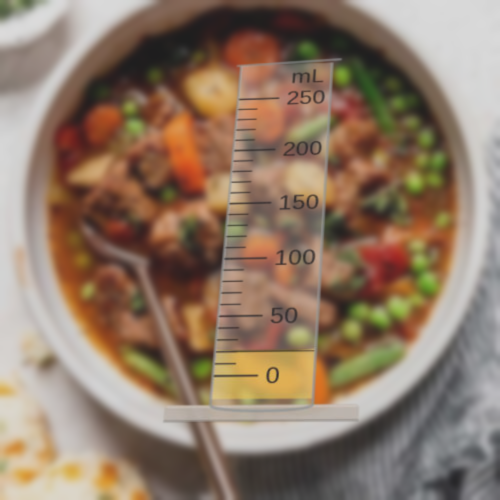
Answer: 20 mL
